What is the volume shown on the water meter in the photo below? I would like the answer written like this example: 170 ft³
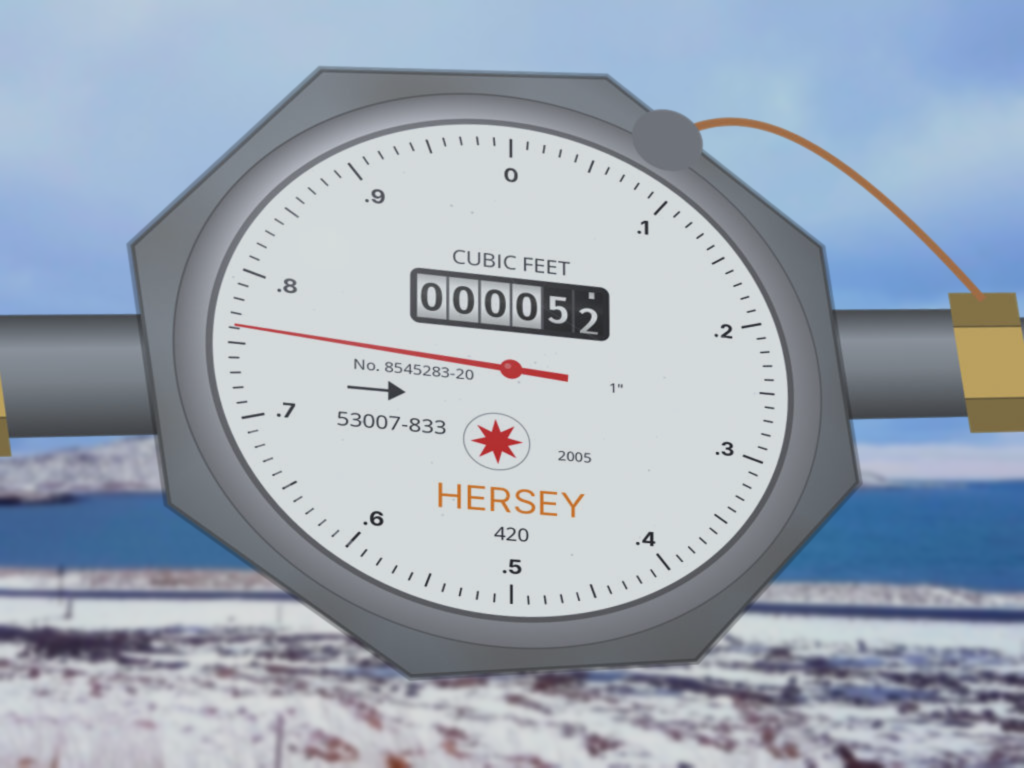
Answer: 51.76 ft³
